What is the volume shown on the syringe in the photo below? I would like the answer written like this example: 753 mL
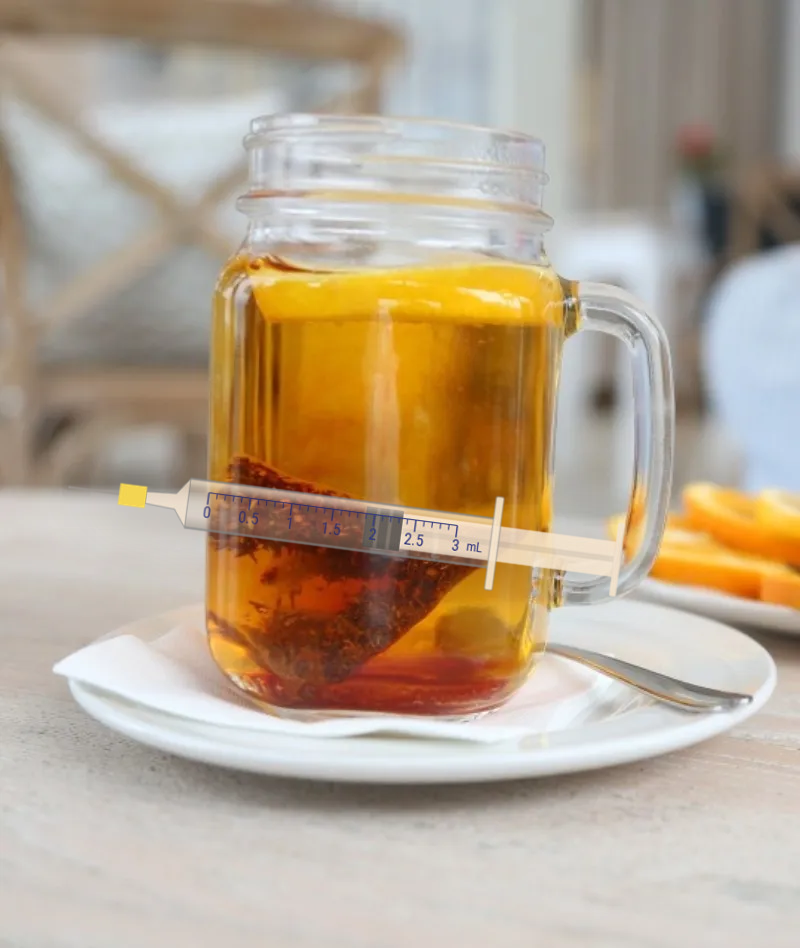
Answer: 1.9 mL
